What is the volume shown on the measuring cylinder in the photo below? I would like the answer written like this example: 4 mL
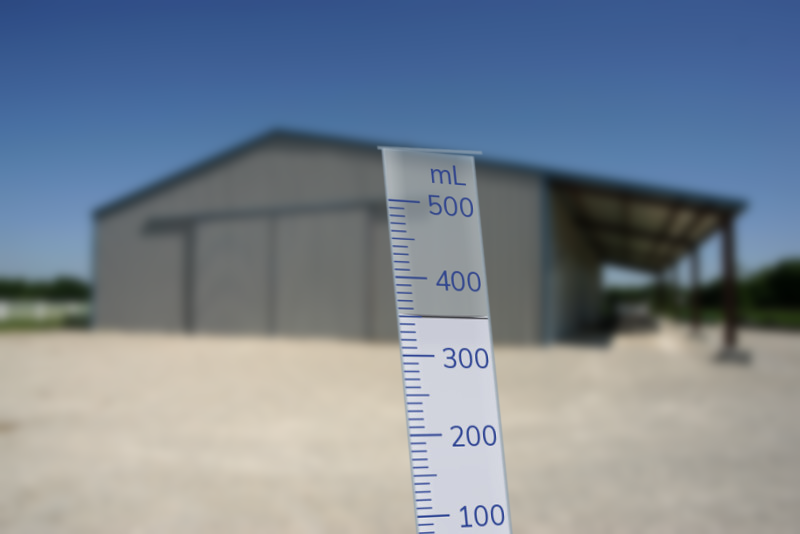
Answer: 350 mL
